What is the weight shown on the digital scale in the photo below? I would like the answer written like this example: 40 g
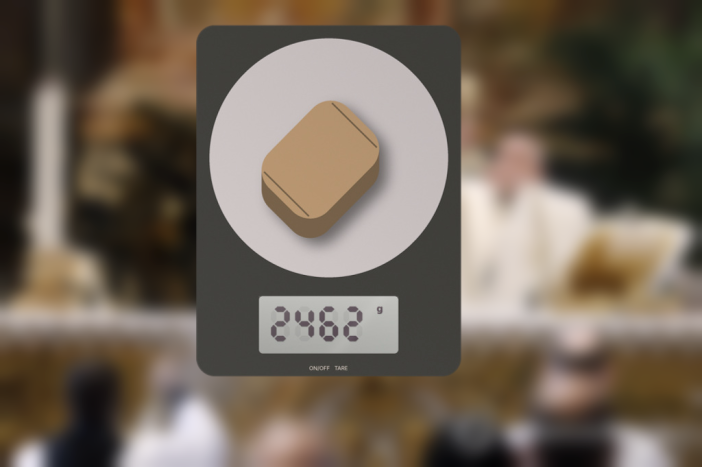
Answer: 2462 g
